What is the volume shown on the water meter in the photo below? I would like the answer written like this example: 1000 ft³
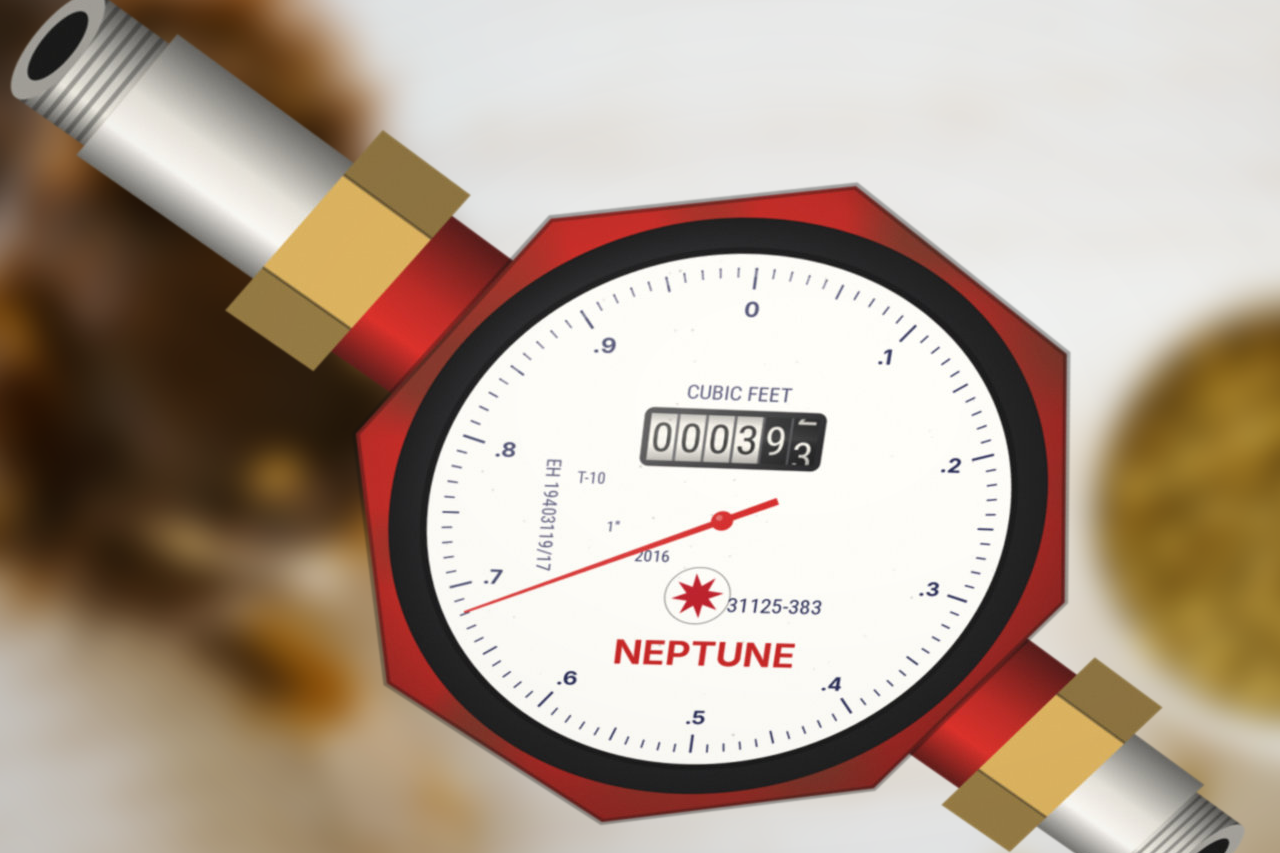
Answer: 392.68 ft³
